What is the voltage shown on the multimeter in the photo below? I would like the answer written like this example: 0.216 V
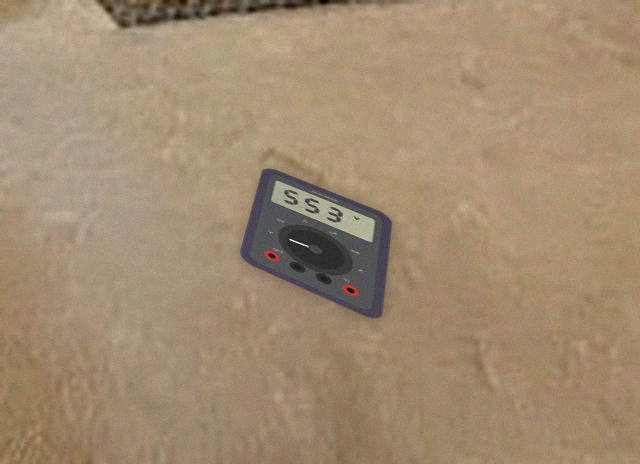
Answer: 553 V
